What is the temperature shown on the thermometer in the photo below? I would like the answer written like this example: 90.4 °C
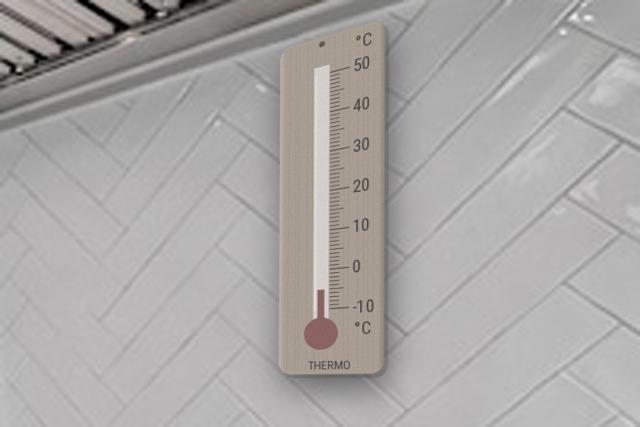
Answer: -5 °C
